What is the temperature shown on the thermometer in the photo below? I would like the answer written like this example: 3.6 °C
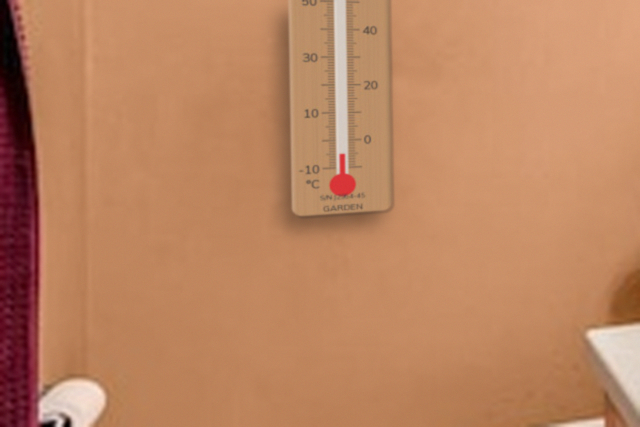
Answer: -5 °C
